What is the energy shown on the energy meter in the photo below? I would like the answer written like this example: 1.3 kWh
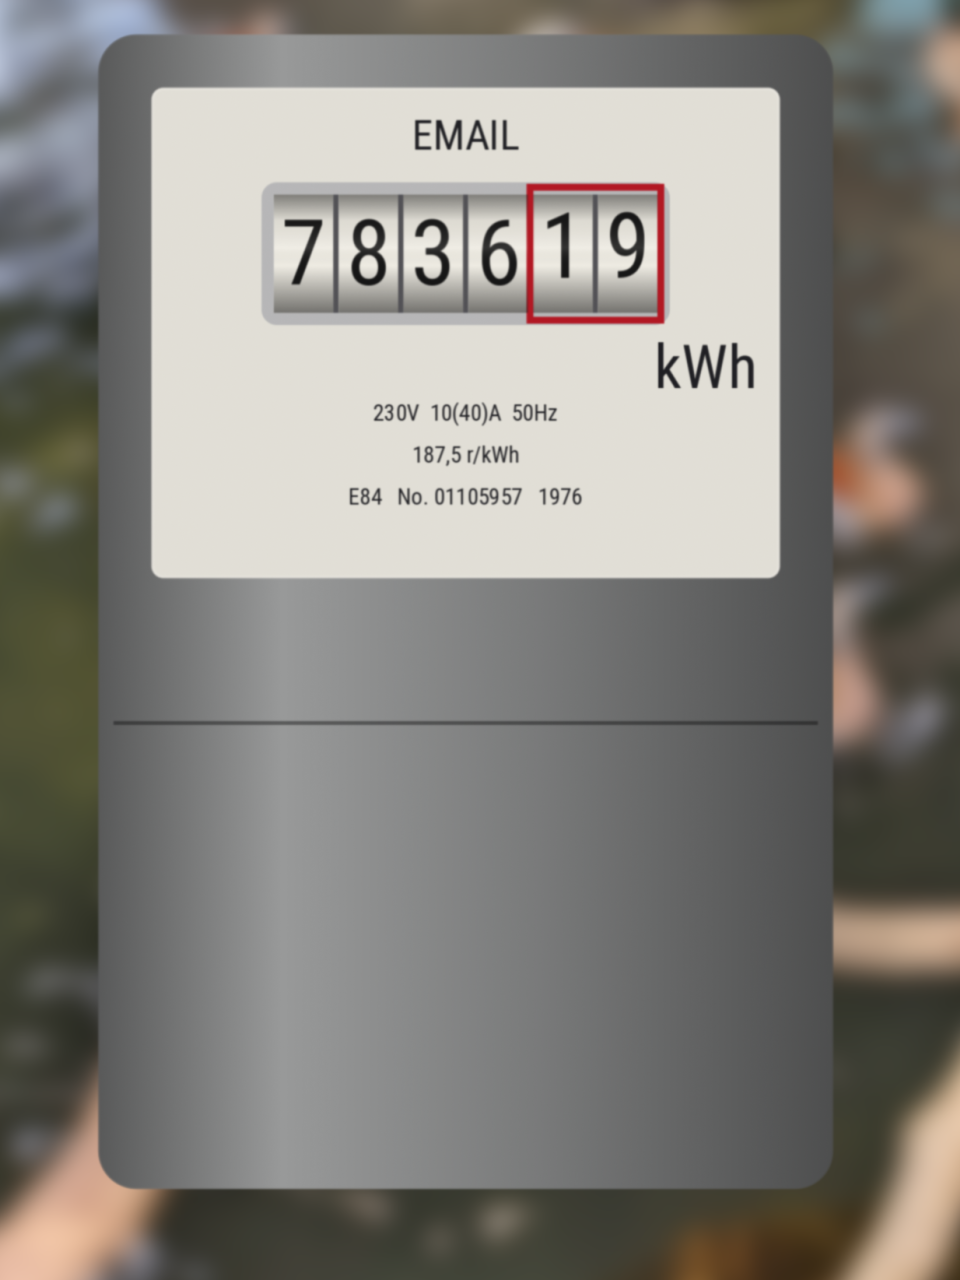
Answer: 7836.19 kWh
